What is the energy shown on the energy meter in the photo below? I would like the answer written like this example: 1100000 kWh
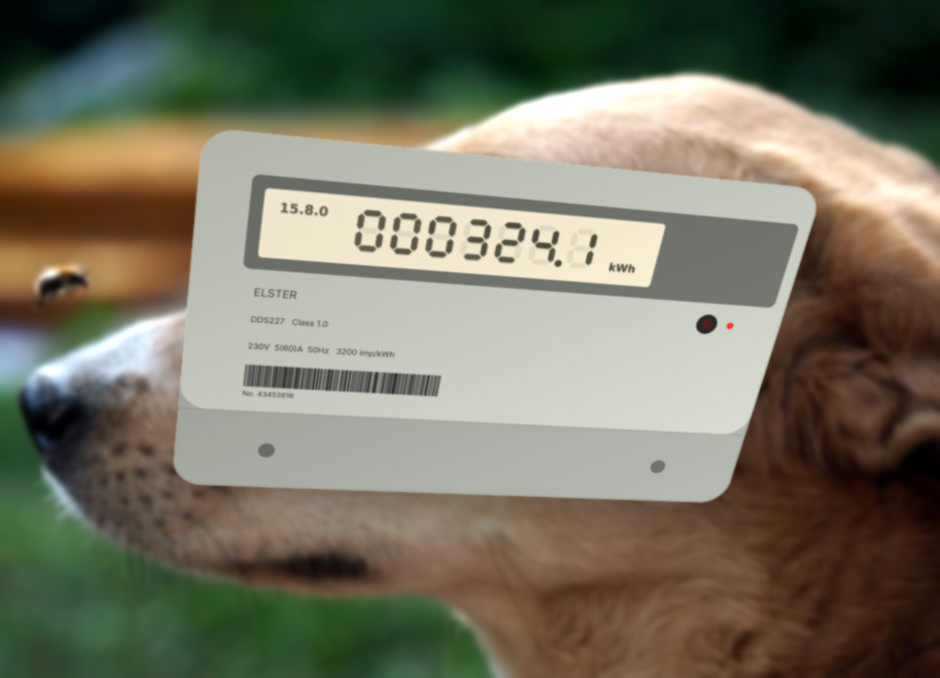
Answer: 324.1 kWh
